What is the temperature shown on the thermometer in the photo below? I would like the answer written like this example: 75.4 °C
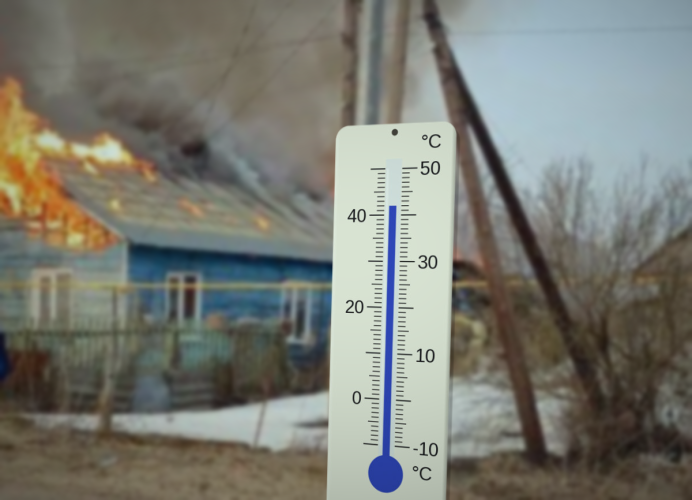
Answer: 42 °C
